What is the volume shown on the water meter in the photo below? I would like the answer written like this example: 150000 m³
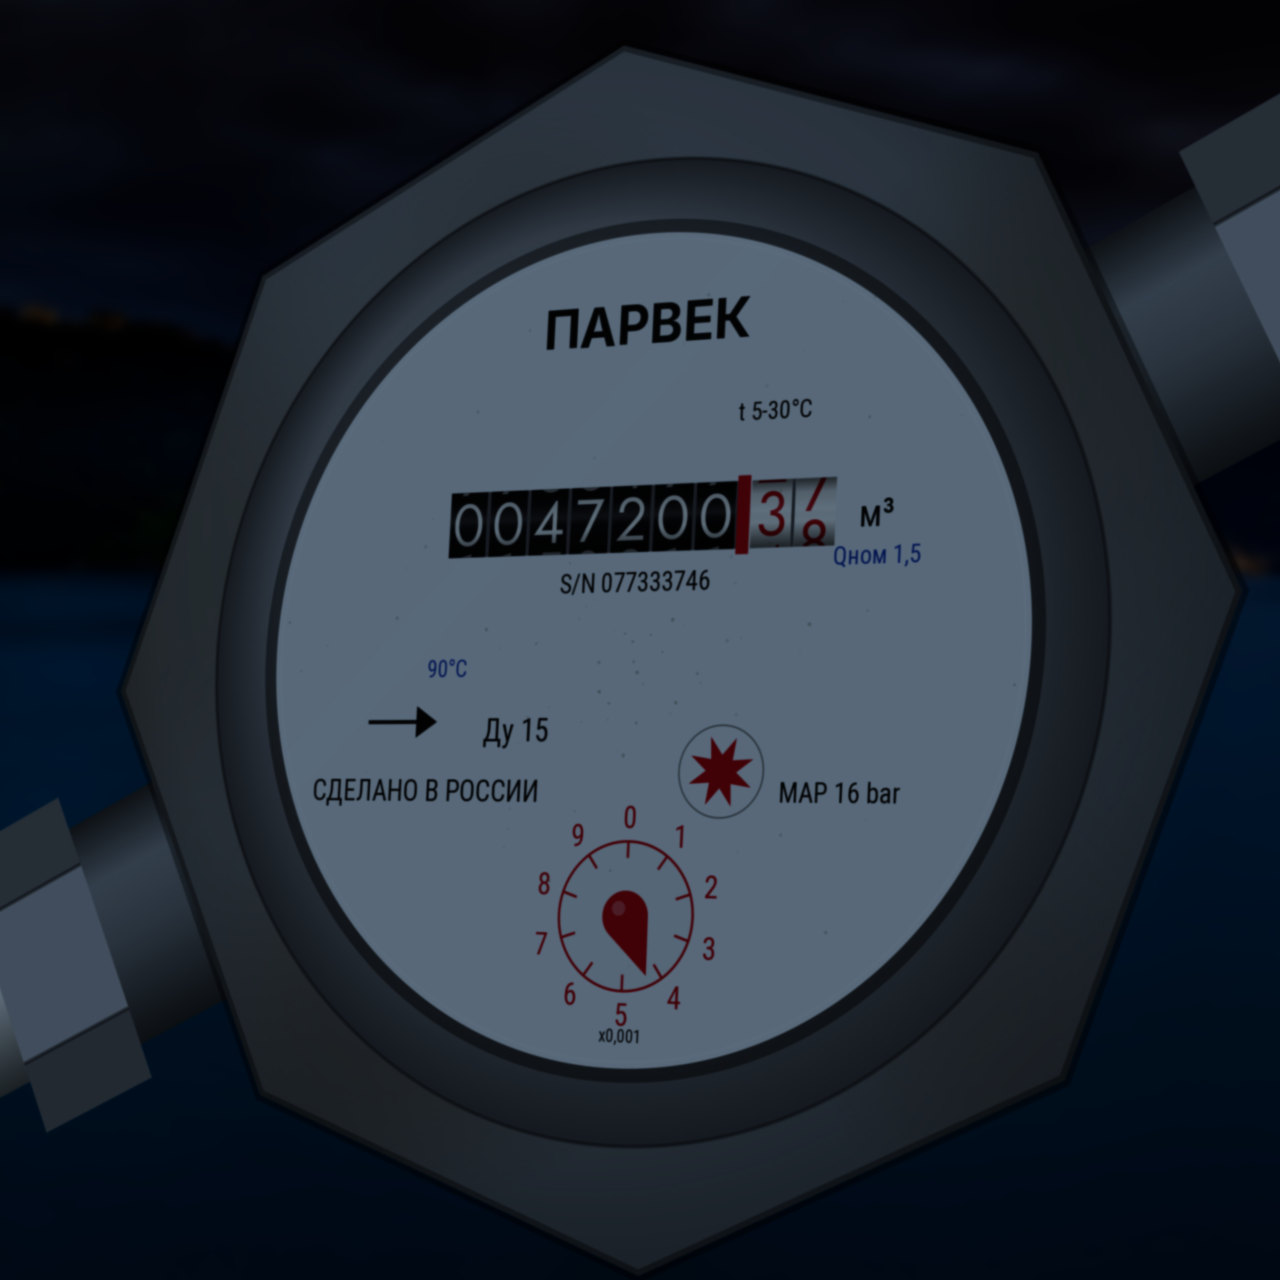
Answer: 47200.374 m³
